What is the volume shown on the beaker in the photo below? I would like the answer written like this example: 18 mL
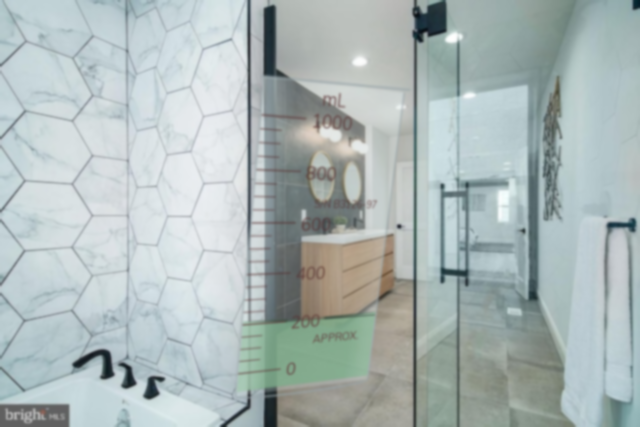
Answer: 200 mL
